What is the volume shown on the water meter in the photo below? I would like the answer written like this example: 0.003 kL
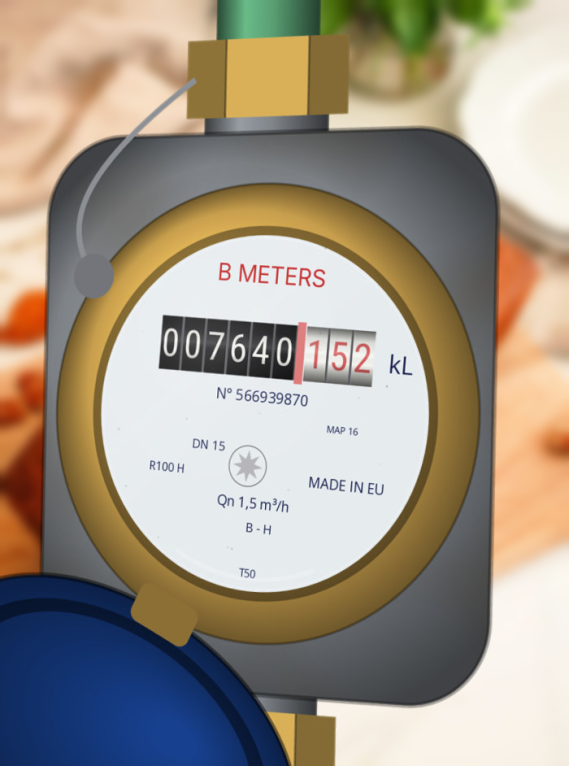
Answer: 7640.152 kL
